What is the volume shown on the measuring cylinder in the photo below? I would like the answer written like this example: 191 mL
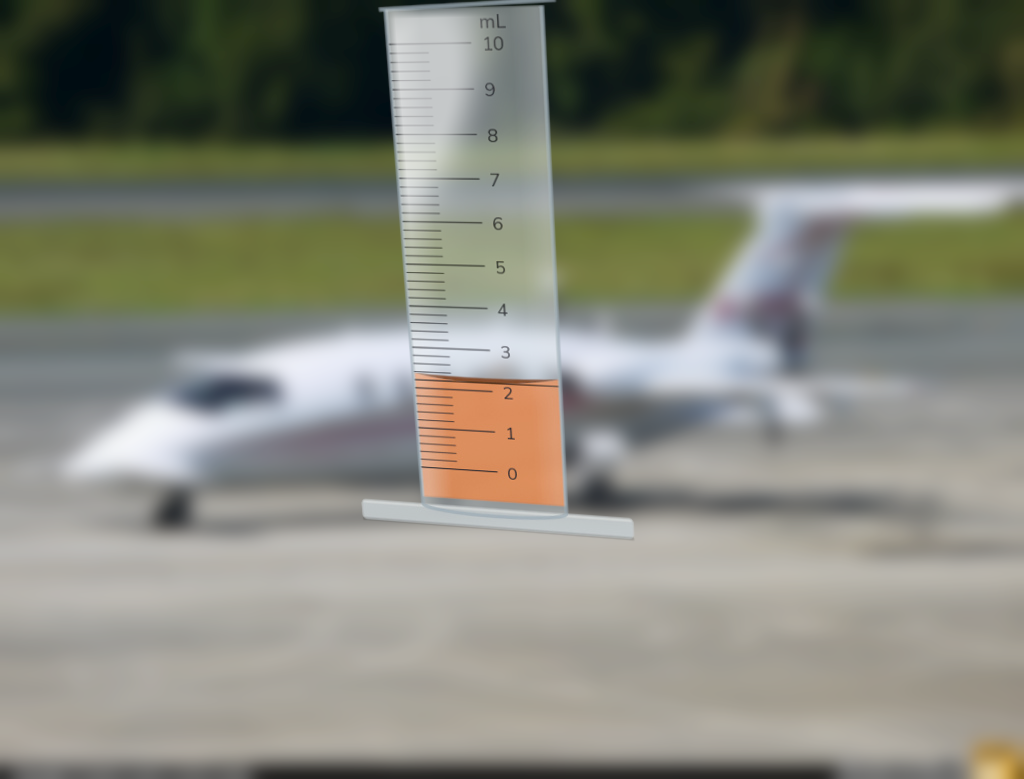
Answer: 2.2 mL
